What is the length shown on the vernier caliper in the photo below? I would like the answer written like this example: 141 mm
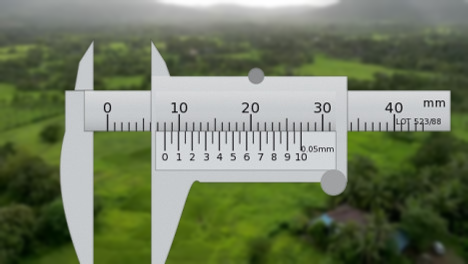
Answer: 8.0 mm
